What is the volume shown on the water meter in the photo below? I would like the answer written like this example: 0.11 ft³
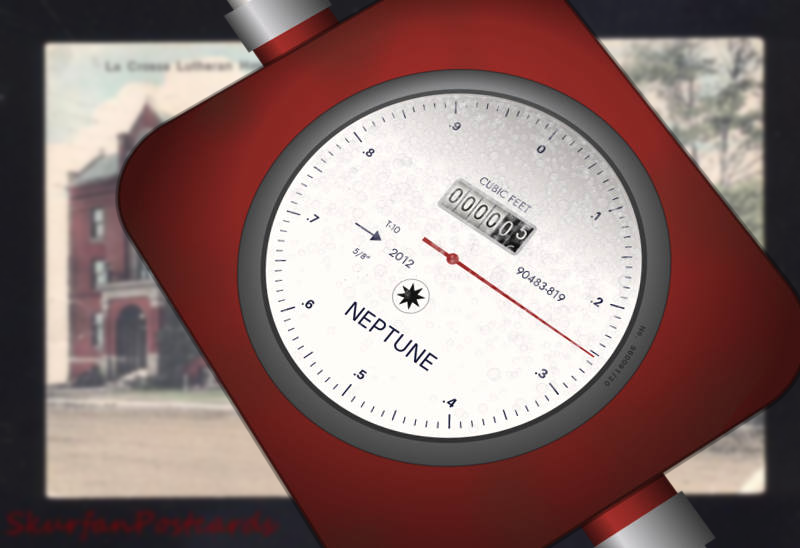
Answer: 5.25 ft³
